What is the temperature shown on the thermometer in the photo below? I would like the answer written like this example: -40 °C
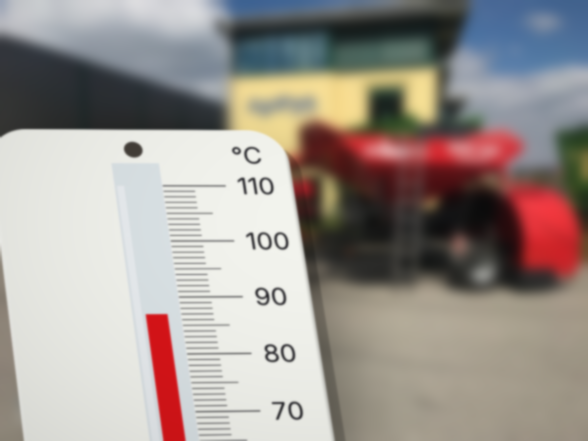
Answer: 87 °C
